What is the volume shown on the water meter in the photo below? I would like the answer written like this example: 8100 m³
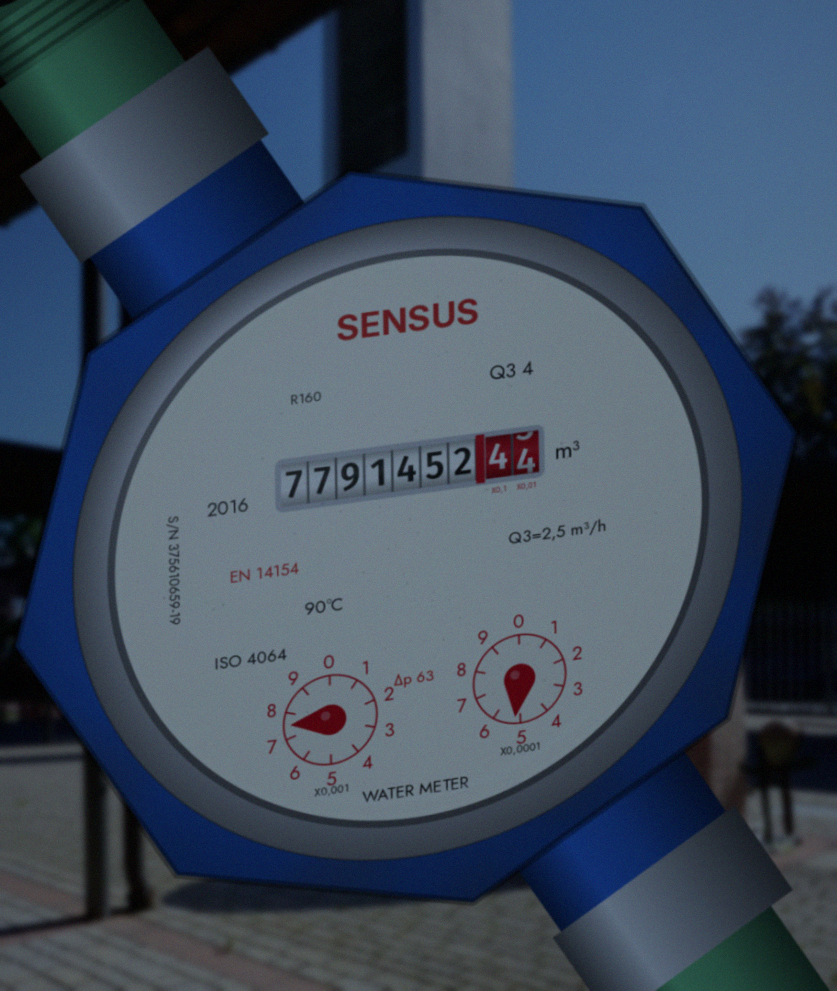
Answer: 7791452.4375 m³
